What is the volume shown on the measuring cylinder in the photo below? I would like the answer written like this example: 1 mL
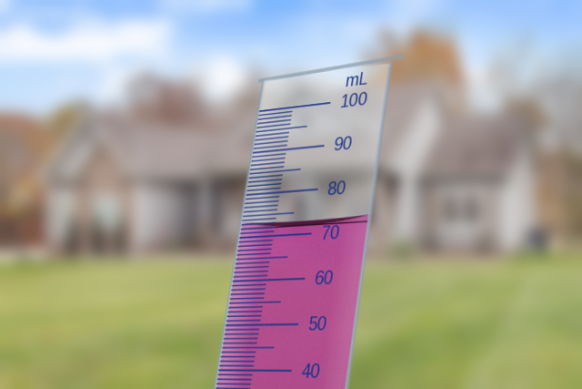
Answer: 72 mL
